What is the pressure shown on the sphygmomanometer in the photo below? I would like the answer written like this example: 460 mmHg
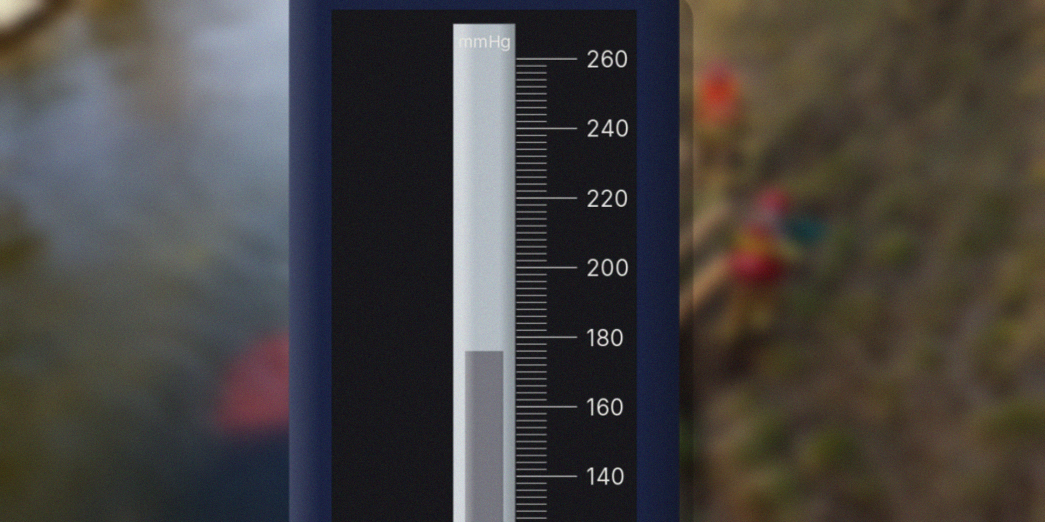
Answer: 176 mmHg
